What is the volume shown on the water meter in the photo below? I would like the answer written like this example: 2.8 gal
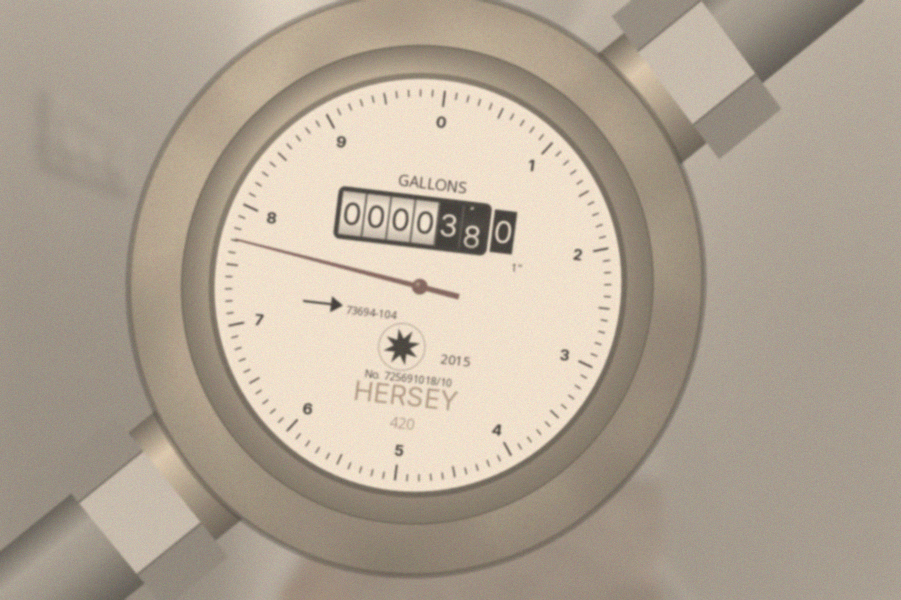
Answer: 377.7 gal
